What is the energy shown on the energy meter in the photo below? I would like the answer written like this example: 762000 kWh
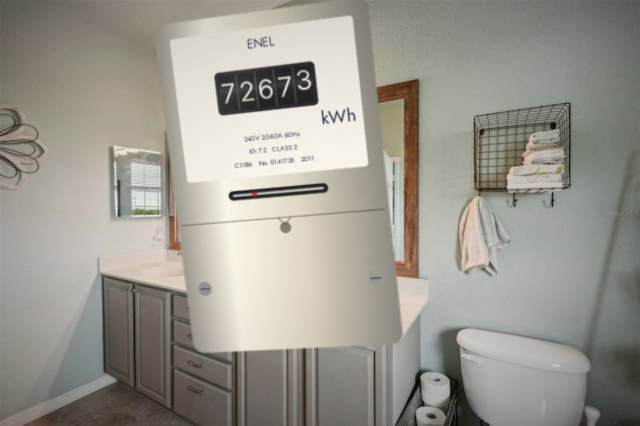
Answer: 72673 kWh
